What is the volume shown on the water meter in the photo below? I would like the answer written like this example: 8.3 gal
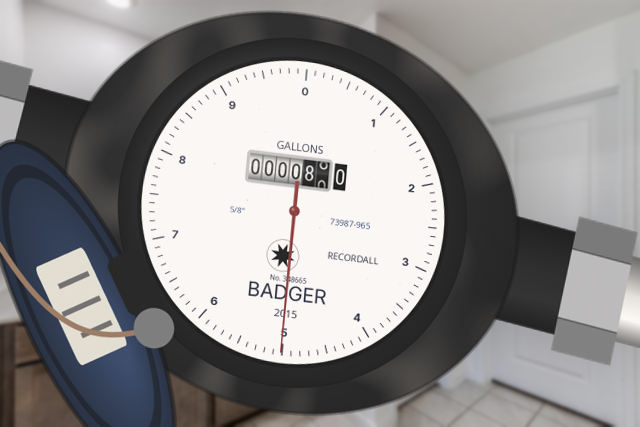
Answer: 885.0 gal
